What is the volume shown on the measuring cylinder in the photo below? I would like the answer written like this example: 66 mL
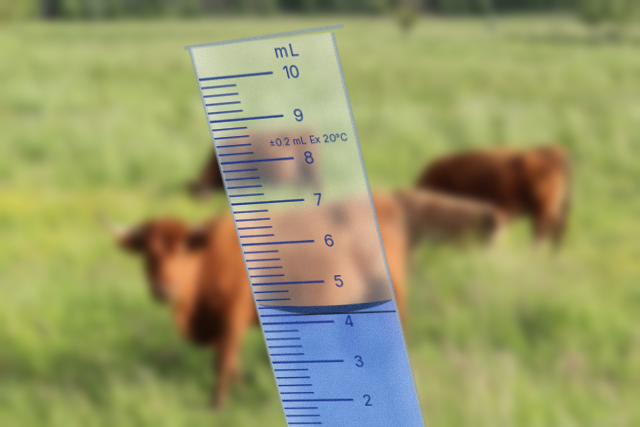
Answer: 4.2 mL
